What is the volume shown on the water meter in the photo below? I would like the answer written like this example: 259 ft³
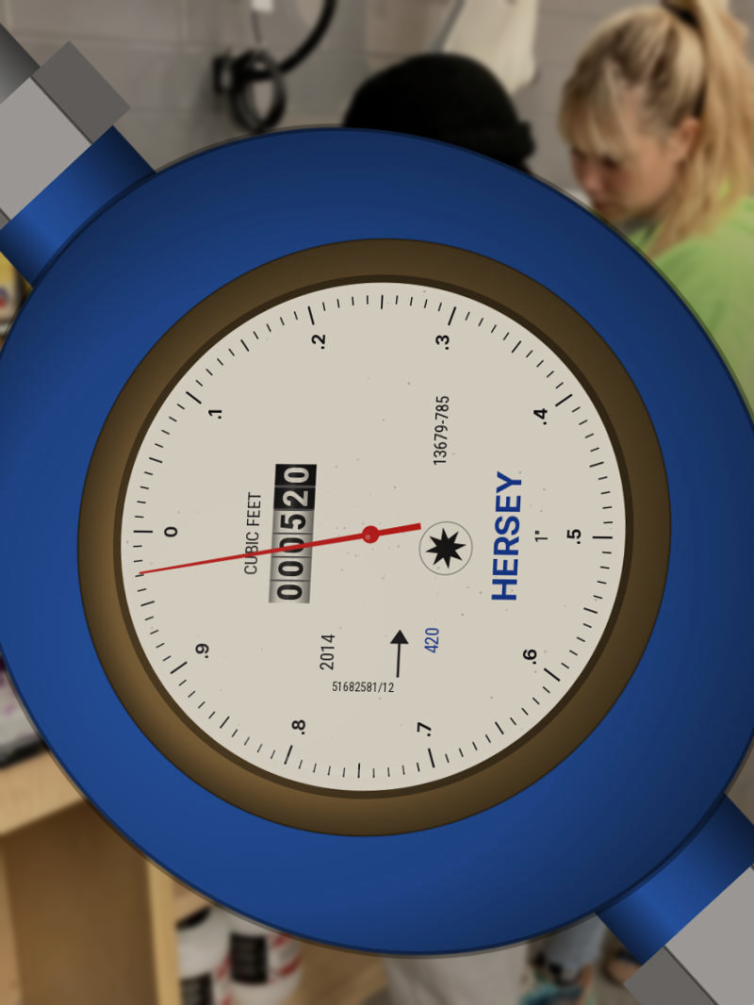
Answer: 519.97 ft³
